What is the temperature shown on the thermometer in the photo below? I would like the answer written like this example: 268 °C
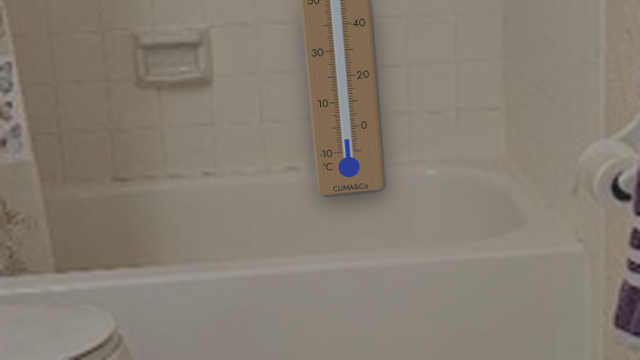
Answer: -5 °C
